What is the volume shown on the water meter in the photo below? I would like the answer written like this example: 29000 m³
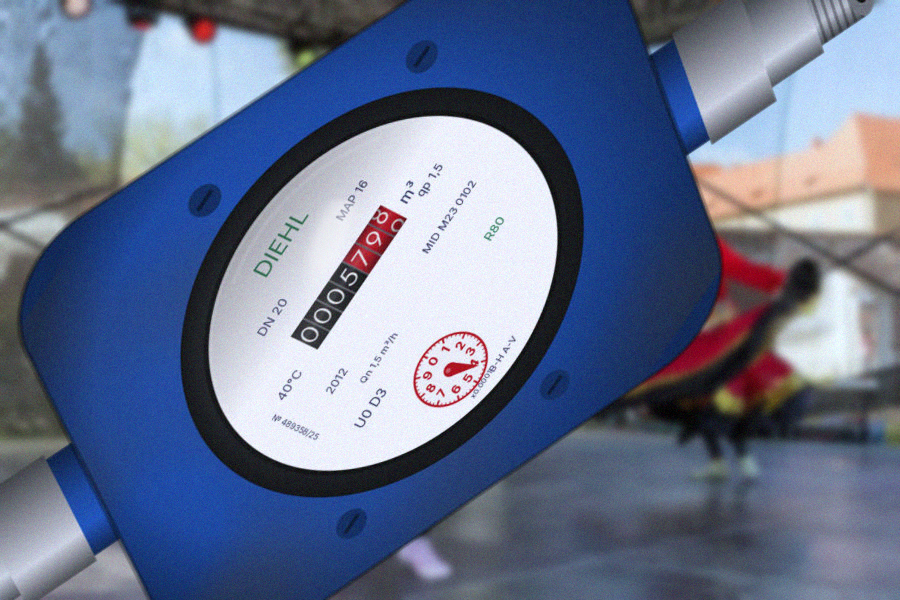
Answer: 5.7984 m³
